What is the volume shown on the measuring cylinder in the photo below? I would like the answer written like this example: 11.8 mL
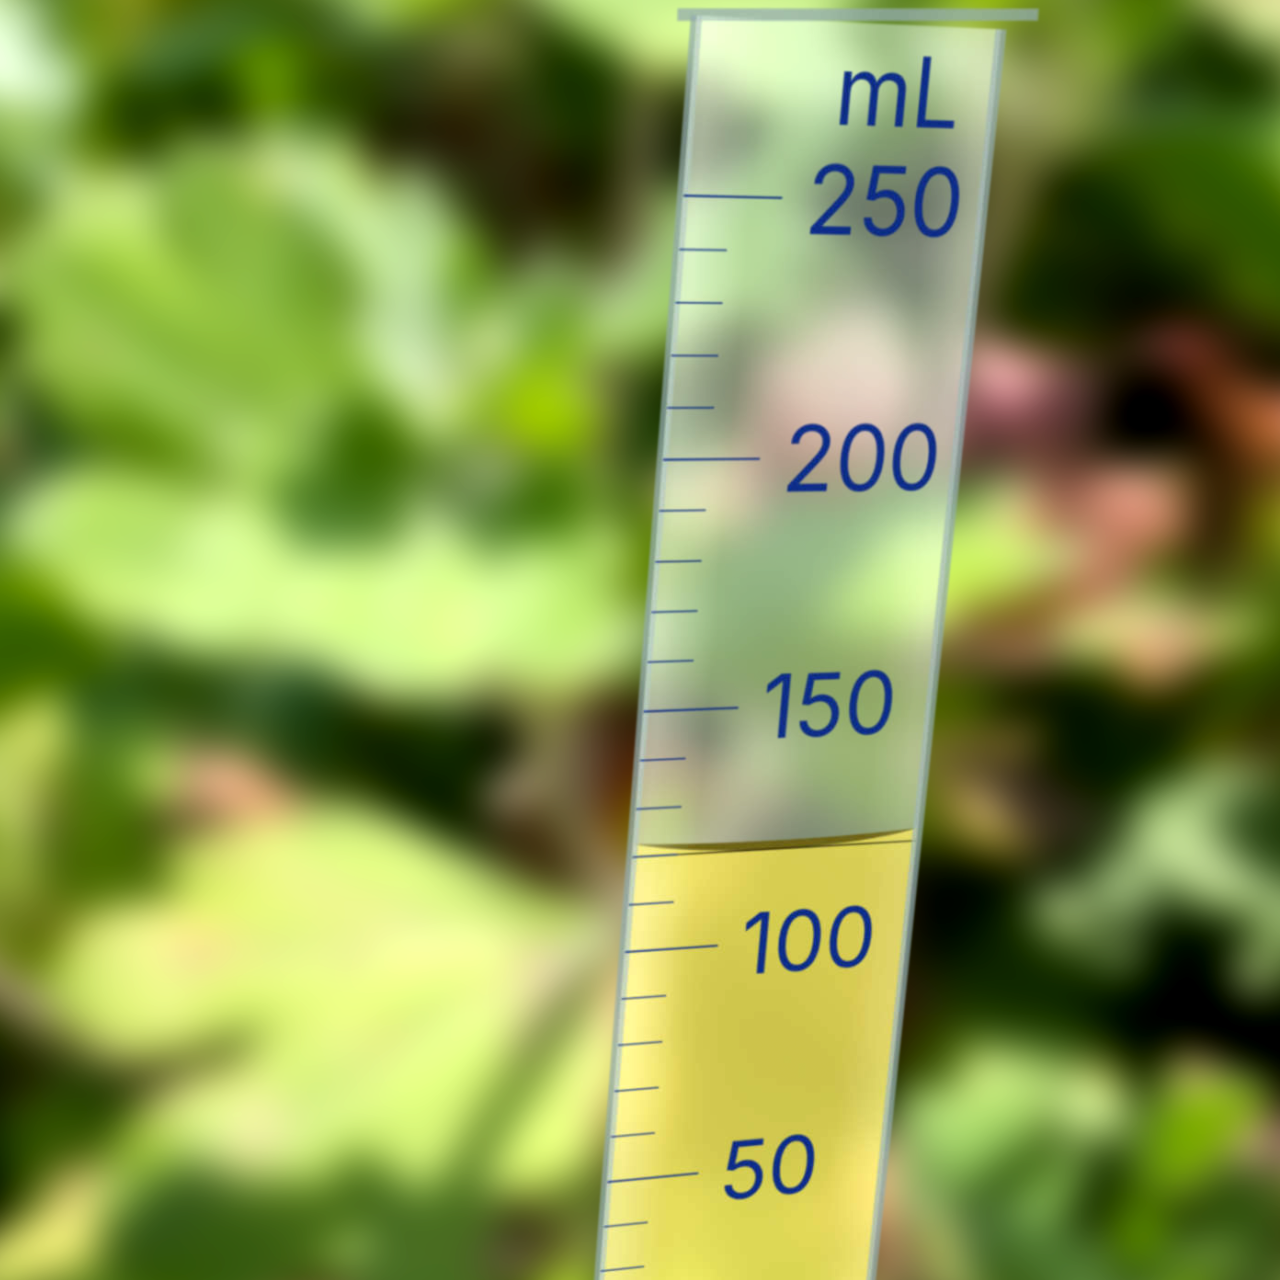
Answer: 120 mL
